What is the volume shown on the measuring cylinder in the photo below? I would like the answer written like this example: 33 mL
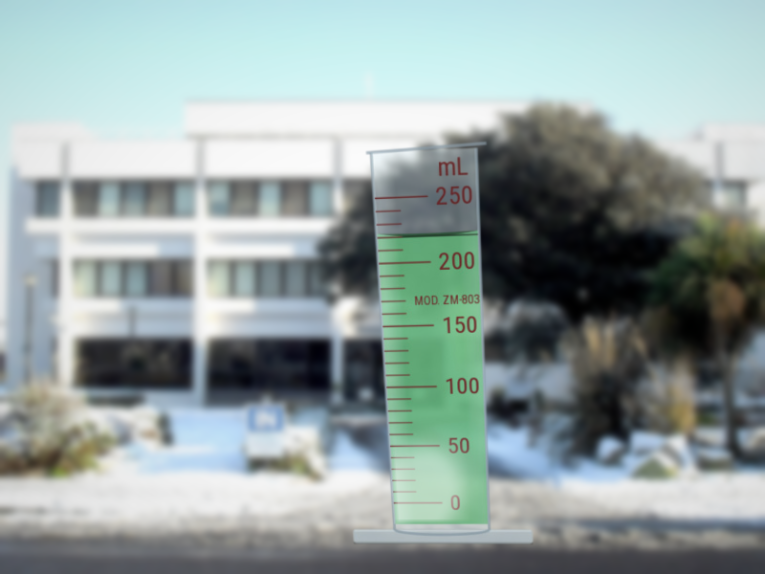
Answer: 220 mL
